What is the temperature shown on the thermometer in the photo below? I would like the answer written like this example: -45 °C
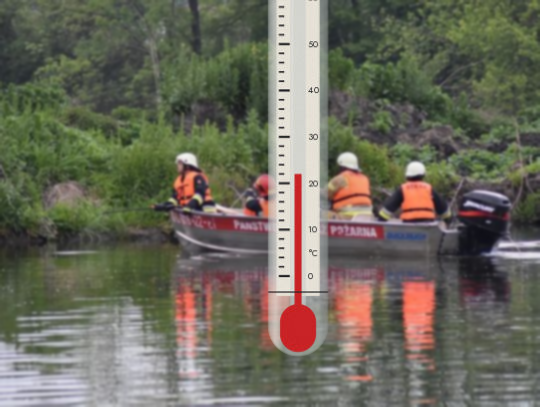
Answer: 22 °C
